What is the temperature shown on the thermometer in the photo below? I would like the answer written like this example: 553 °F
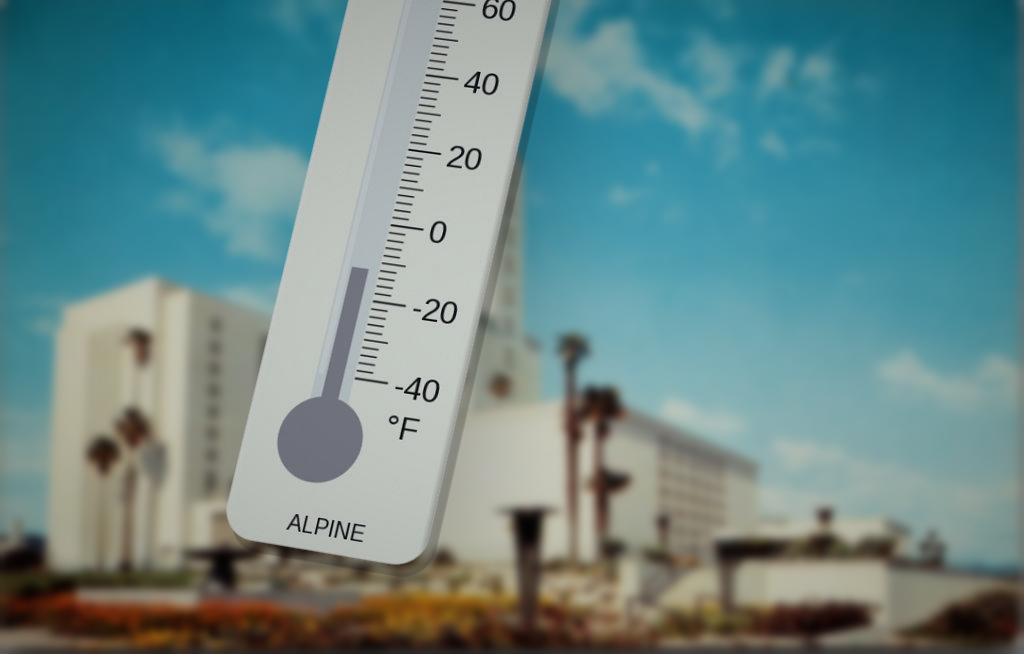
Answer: -12 °F
